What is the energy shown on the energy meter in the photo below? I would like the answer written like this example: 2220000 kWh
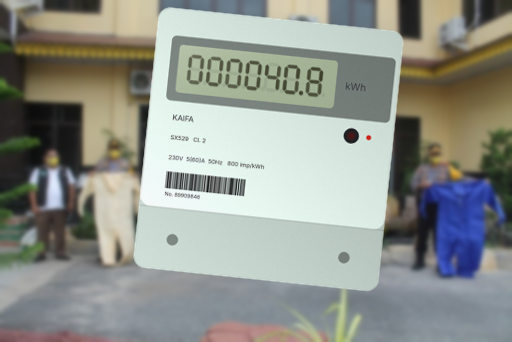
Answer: 40.8 kWh
